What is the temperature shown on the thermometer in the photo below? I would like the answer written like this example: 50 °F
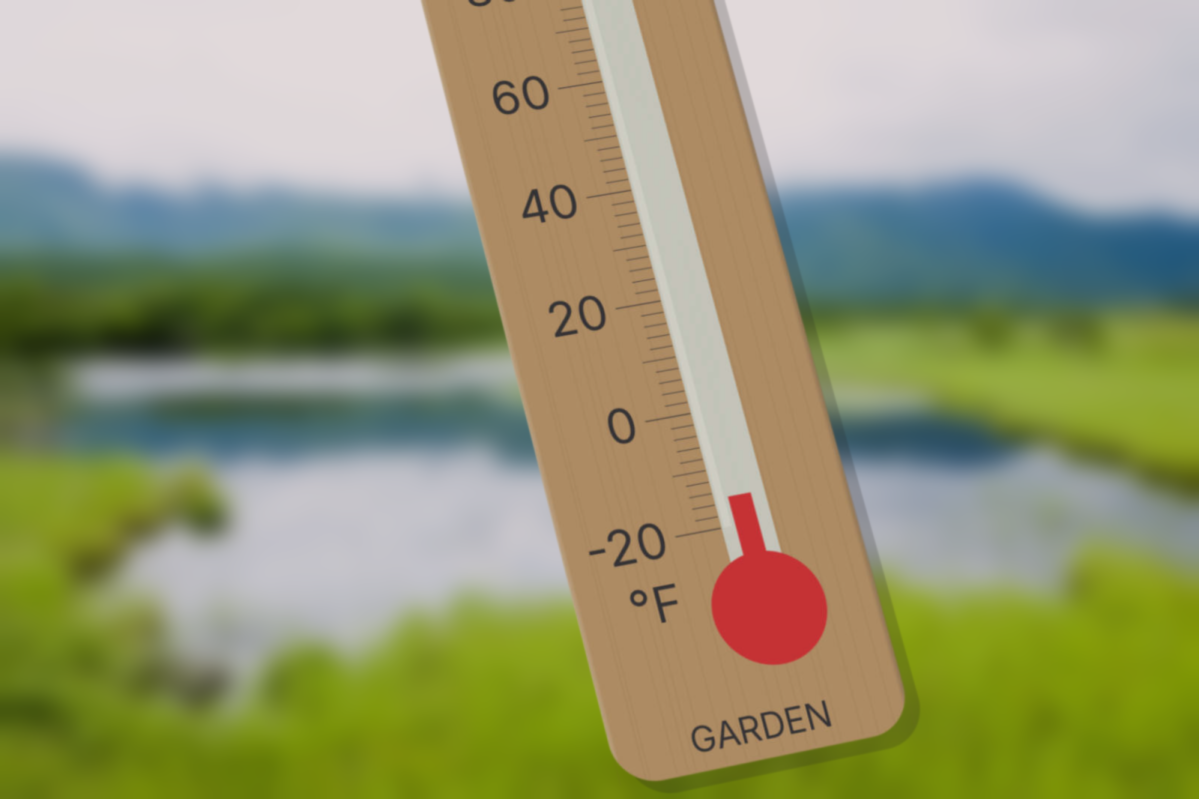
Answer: -15 °F
